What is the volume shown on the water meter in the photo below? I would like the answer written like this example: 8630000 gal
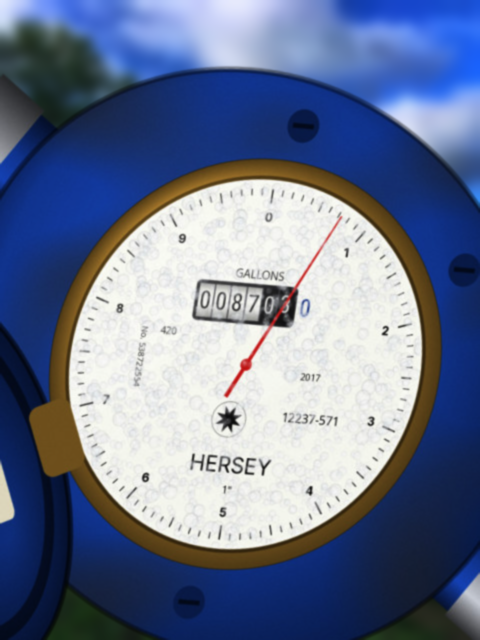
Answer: 87030.7 gal
